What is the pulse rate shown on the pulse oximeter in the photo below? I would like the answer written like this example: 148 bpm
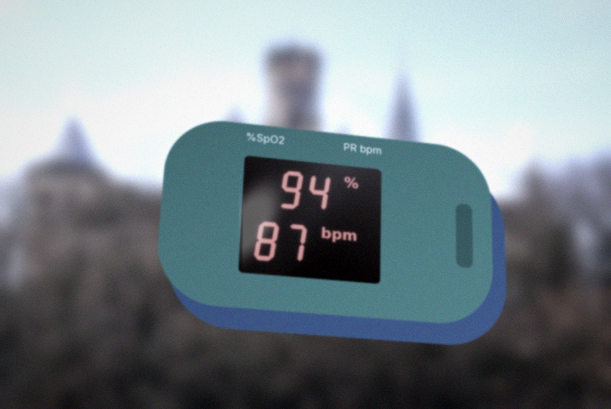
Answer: 87 bpm
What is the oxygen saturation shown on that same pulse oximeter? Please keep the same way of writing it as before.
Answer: 94 %
